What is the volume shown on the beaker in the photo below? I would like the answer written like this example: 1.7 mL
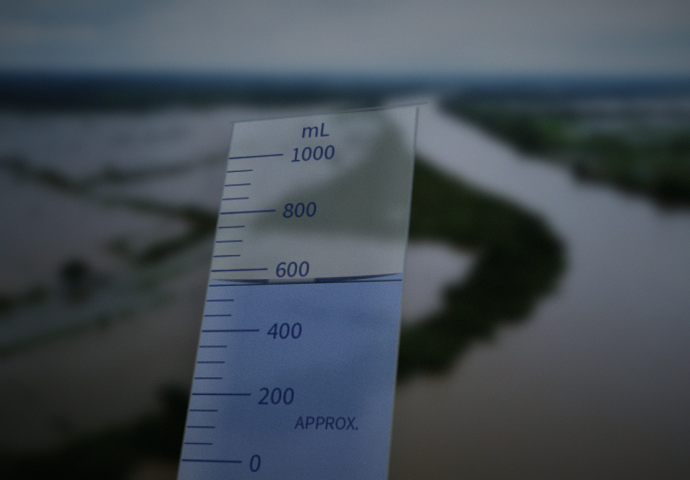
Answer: 550 mL
